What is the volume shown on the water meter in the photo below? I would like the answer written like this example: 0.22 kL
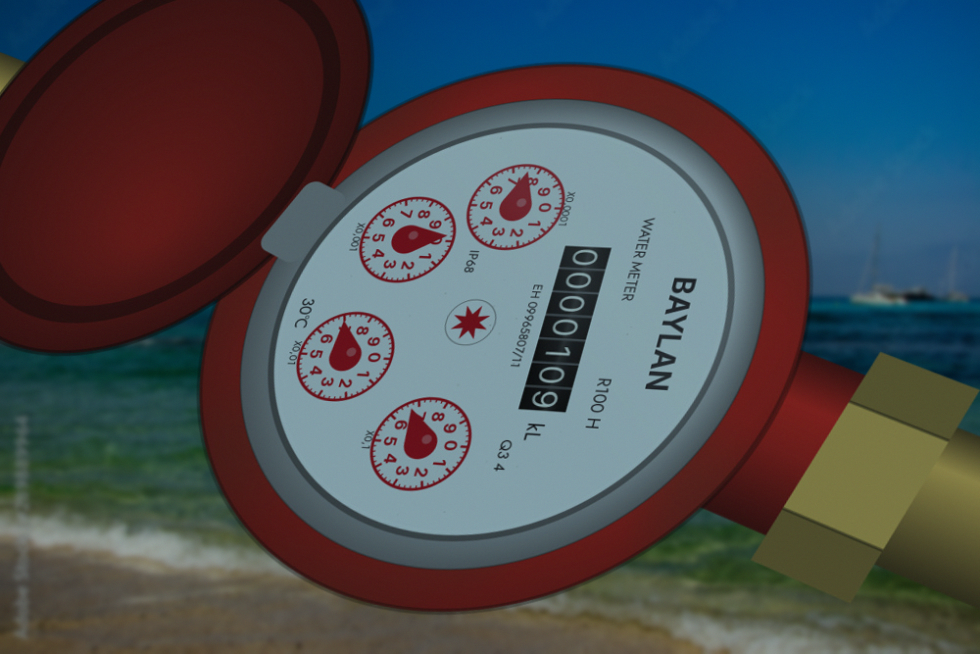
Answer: 109.6697 kL
